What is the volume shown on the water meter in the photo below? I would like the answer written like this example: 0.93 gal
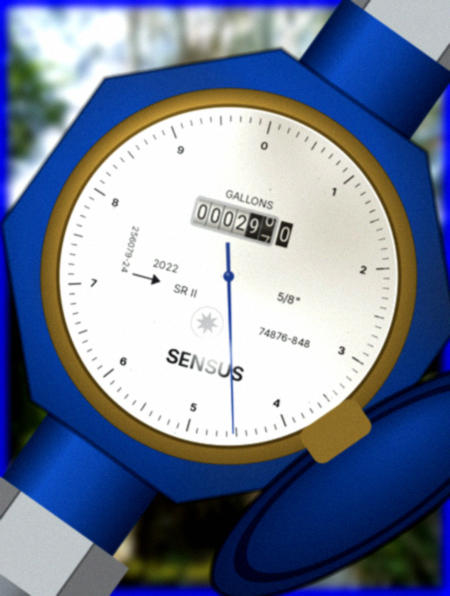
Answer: 2964.5 gal
